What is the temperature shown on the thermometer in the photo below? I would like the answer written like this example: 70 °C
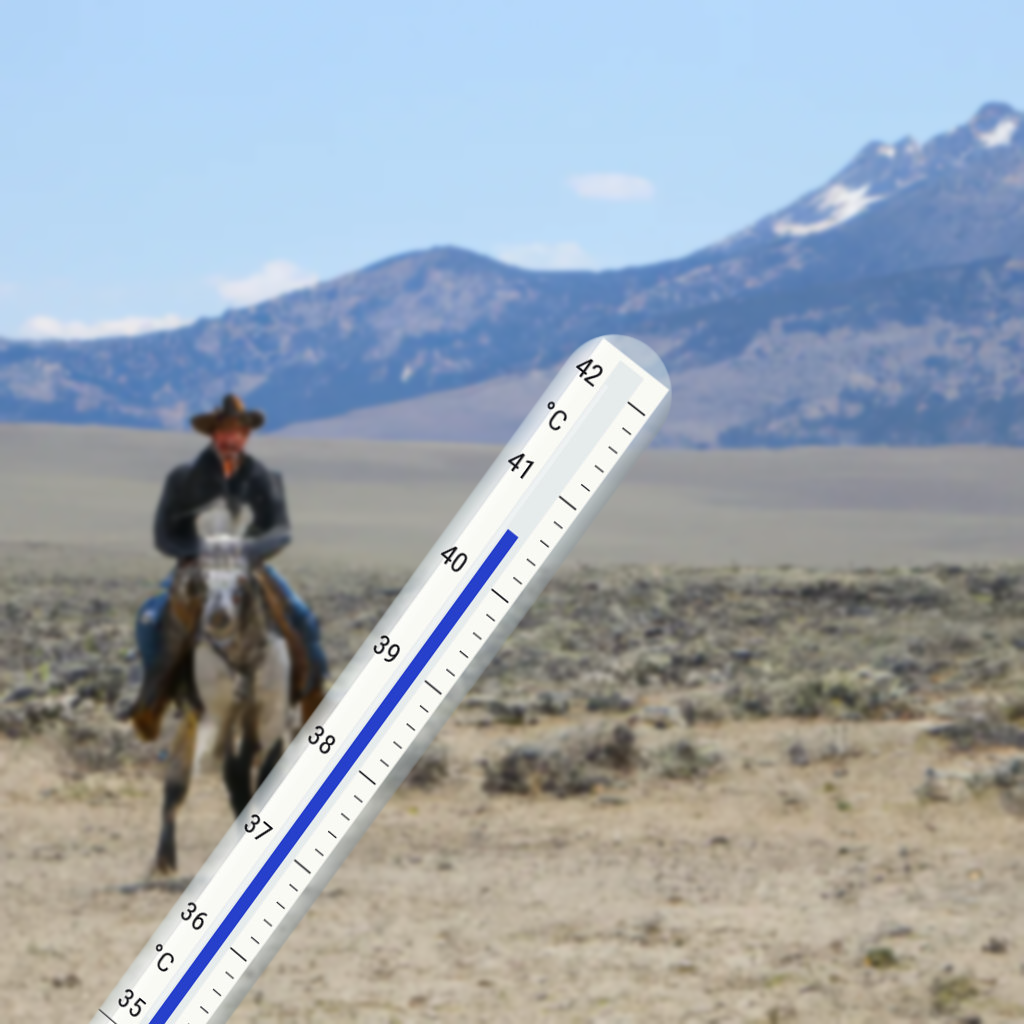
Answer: 40.5 °C
